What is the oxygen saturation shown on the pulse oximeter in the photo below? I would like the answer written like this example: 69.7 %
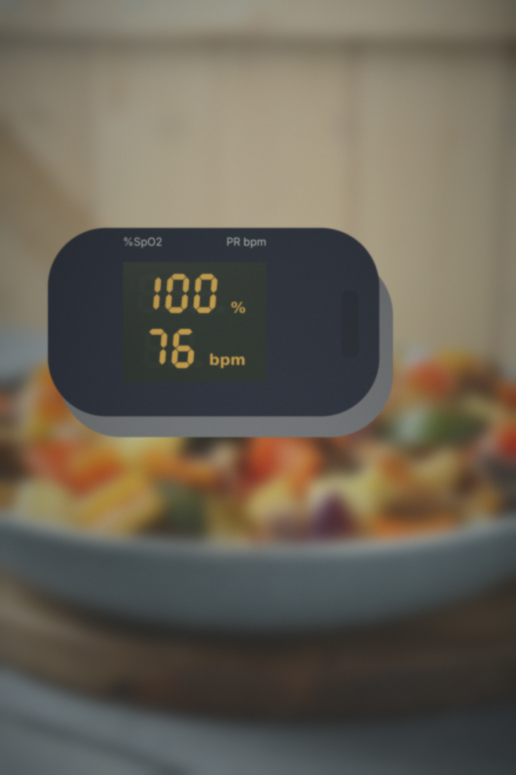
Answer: 100 %
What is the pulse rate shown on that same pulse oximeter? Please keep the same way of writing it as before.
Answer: 76 bpm
